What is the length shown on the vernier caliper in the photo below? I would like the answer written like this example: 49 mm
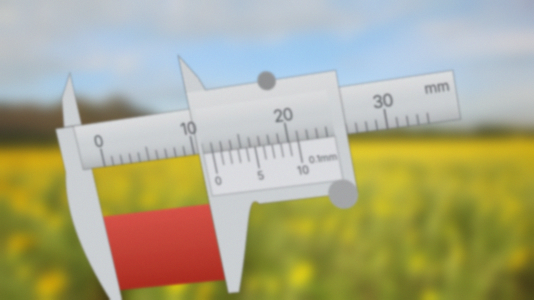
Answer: 12.0 mm
